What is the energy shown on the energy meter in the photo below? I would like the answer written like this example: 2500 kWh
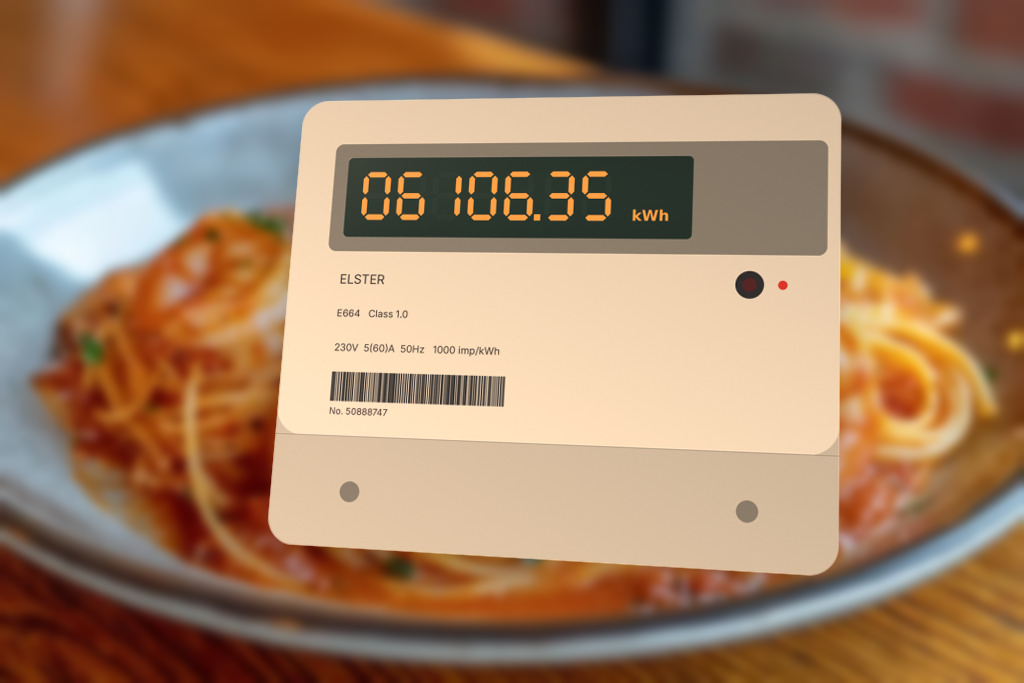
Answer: 6106.35 kWh
